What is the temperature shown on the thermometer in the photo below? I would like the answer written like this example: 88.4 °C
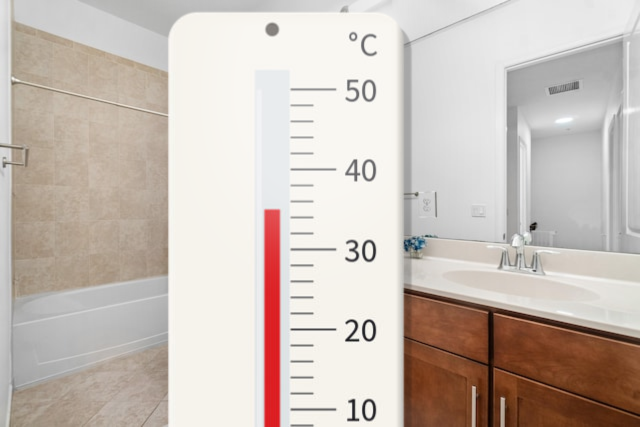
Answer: 35 °C
